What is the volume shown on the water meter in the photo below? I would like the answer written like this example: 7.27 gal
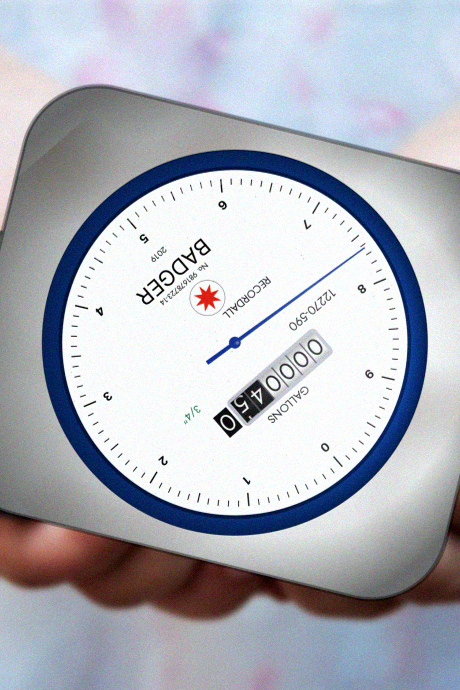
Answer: 447.6 gal
